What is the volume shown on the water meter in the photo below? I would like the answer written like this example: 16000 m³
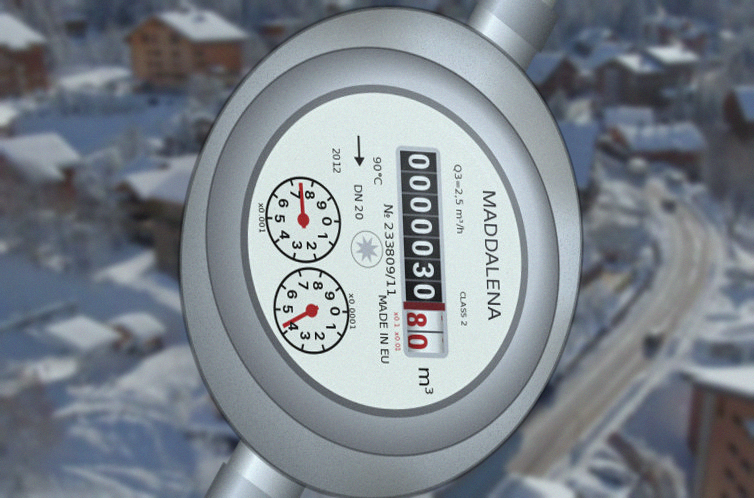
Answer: 30.7974 m³
